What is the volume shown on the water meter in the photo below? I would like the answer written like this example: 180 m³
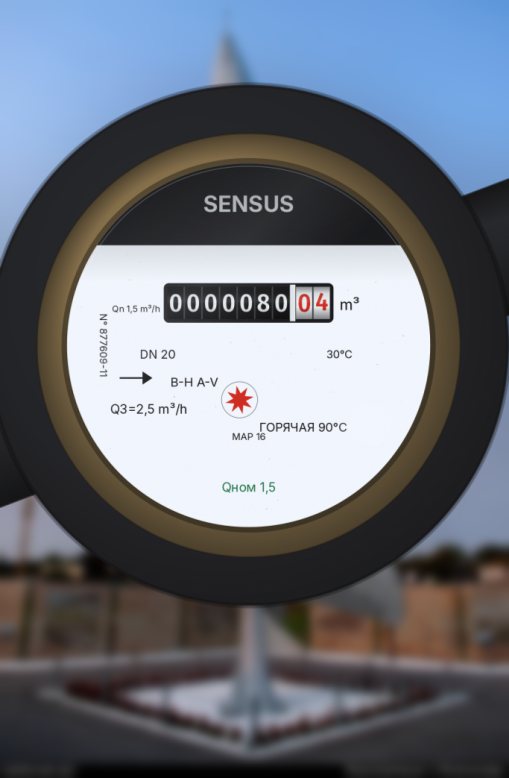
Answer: 80.04 m³
